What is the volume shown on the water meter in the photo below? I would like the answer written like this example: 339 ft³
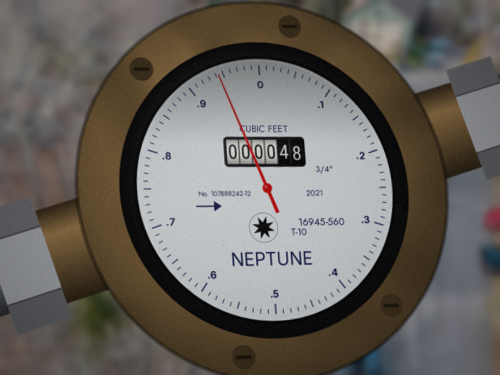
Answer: 47.94 ft³
